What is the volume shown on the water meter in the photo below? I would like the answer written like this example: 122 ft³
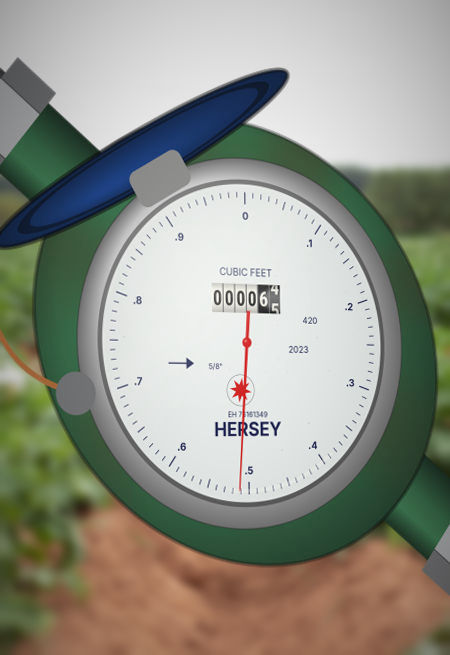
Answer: 64.51 ft³
